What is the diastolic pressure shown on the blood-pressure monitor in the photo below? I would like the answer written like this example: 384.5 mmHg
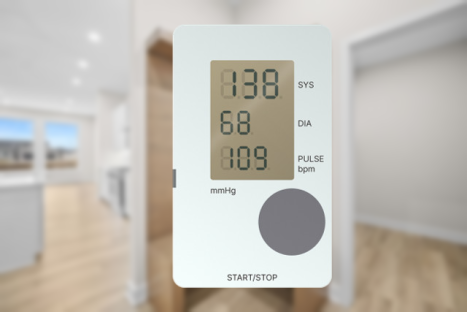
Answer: 68 mmHg
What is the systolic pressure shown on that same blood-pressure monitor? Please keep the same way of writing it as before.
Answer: 138 mmHg
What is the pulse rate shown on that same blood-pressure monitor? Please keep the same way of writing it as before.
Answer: 109 bpm
